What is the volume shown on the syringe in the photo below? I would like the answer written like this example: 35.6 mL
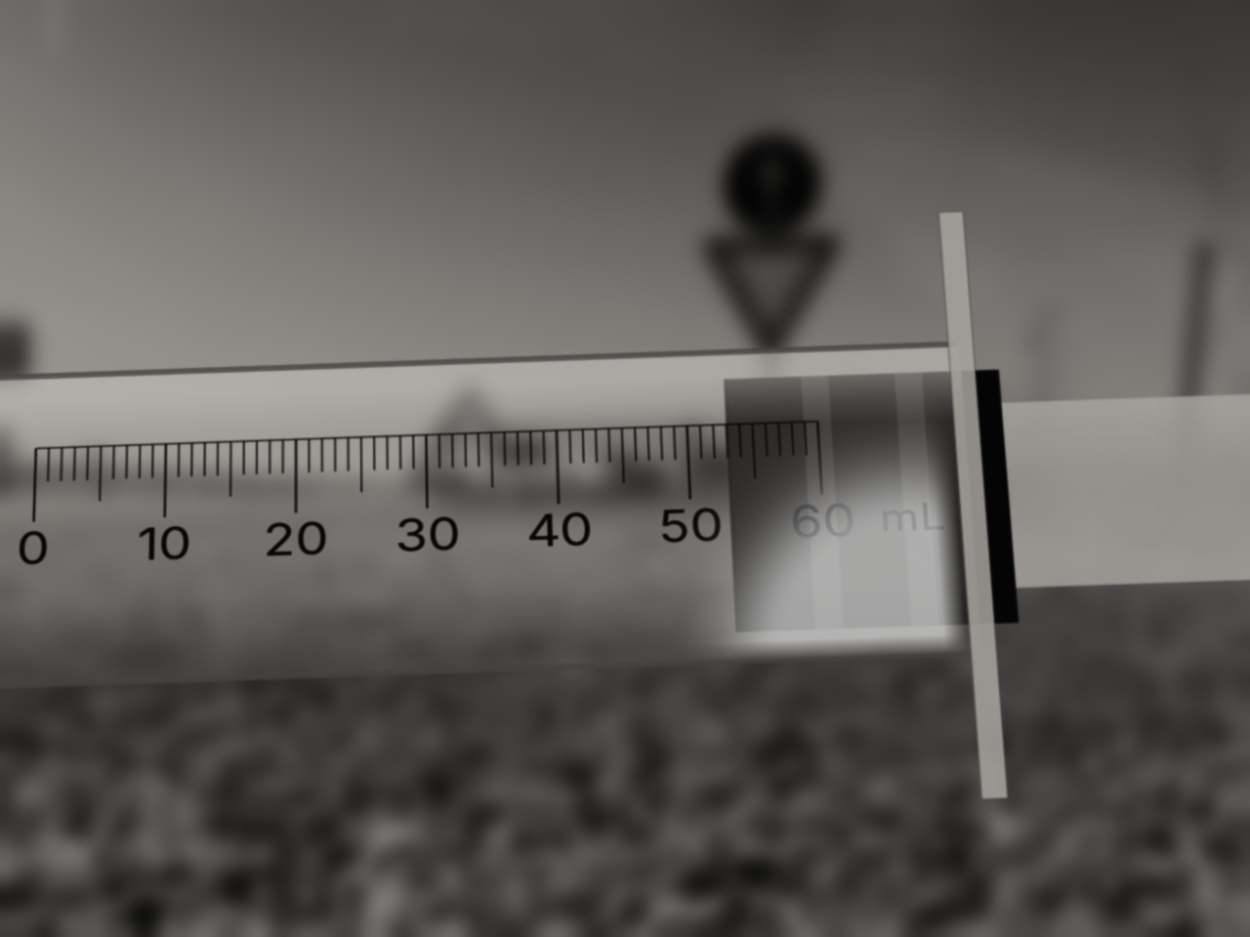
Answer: 53 mL
